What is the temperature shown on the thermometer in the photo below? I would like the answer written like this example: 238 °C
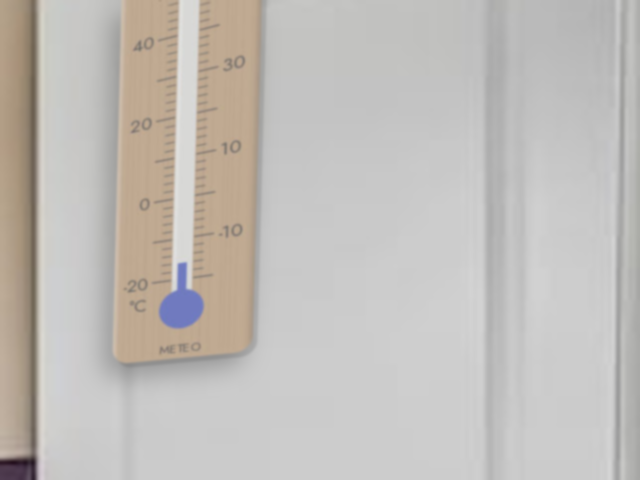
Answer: -16 °C
